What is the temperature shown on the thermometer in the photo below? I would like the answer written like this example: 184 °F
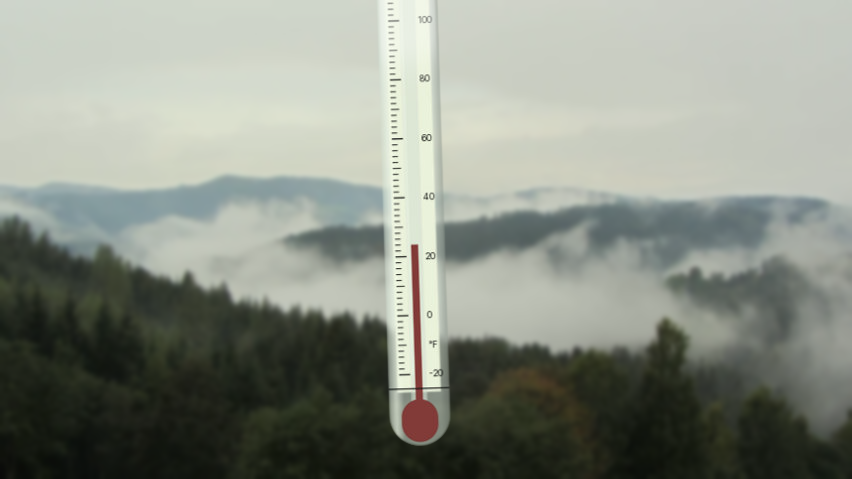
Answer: 24 °F
